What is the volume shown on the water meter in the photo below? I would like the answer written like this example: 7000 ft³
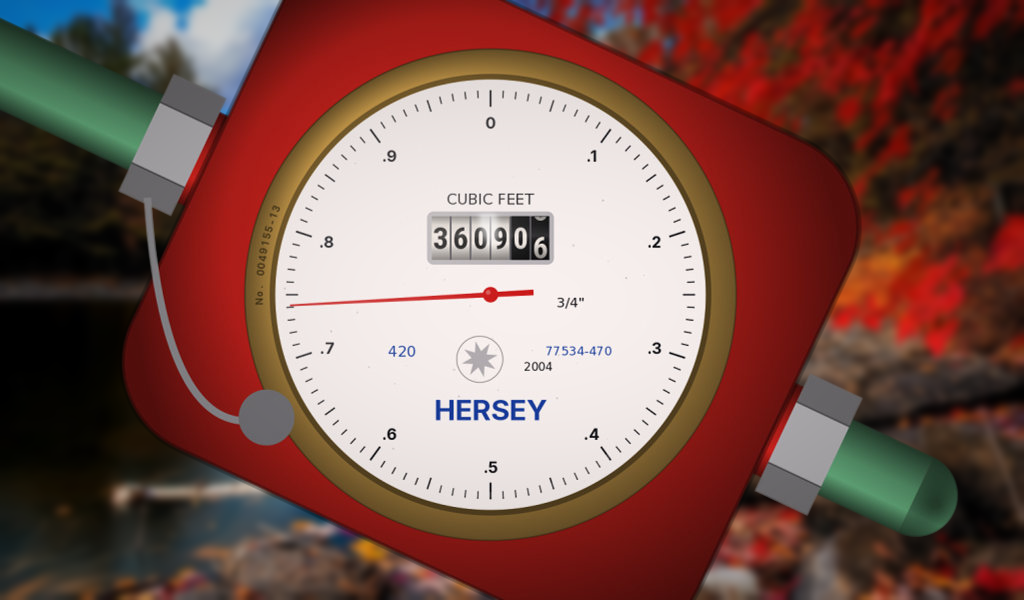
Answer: 360905.74 ft³
